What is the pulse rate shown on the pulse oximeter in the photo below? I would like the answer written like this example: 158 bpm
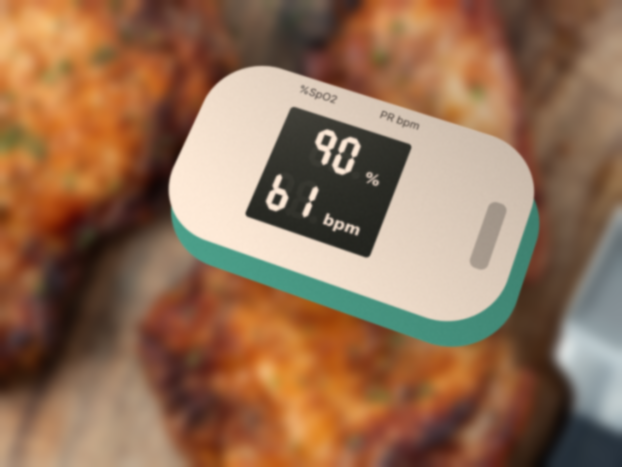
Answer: 61 bpm
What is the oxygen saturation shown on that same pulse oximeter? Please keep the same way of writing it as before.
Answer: 90 %
